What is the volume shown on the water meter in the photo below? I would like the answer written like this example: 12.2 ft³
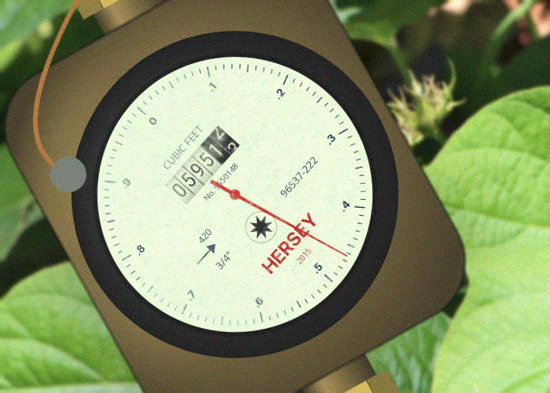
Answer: 59512.46 ft³
